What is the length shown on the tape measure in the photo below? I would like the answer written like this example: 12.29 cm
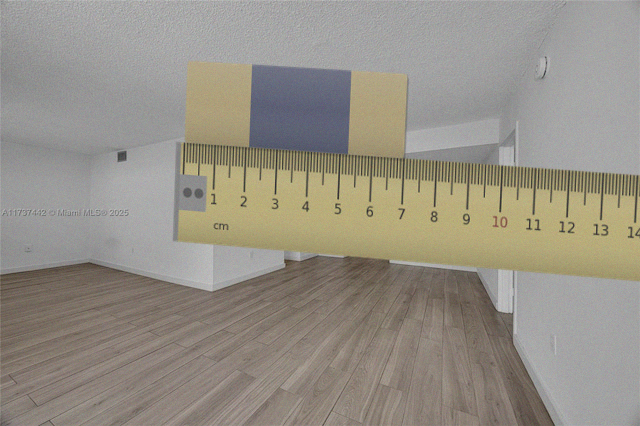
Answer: 7 cm
